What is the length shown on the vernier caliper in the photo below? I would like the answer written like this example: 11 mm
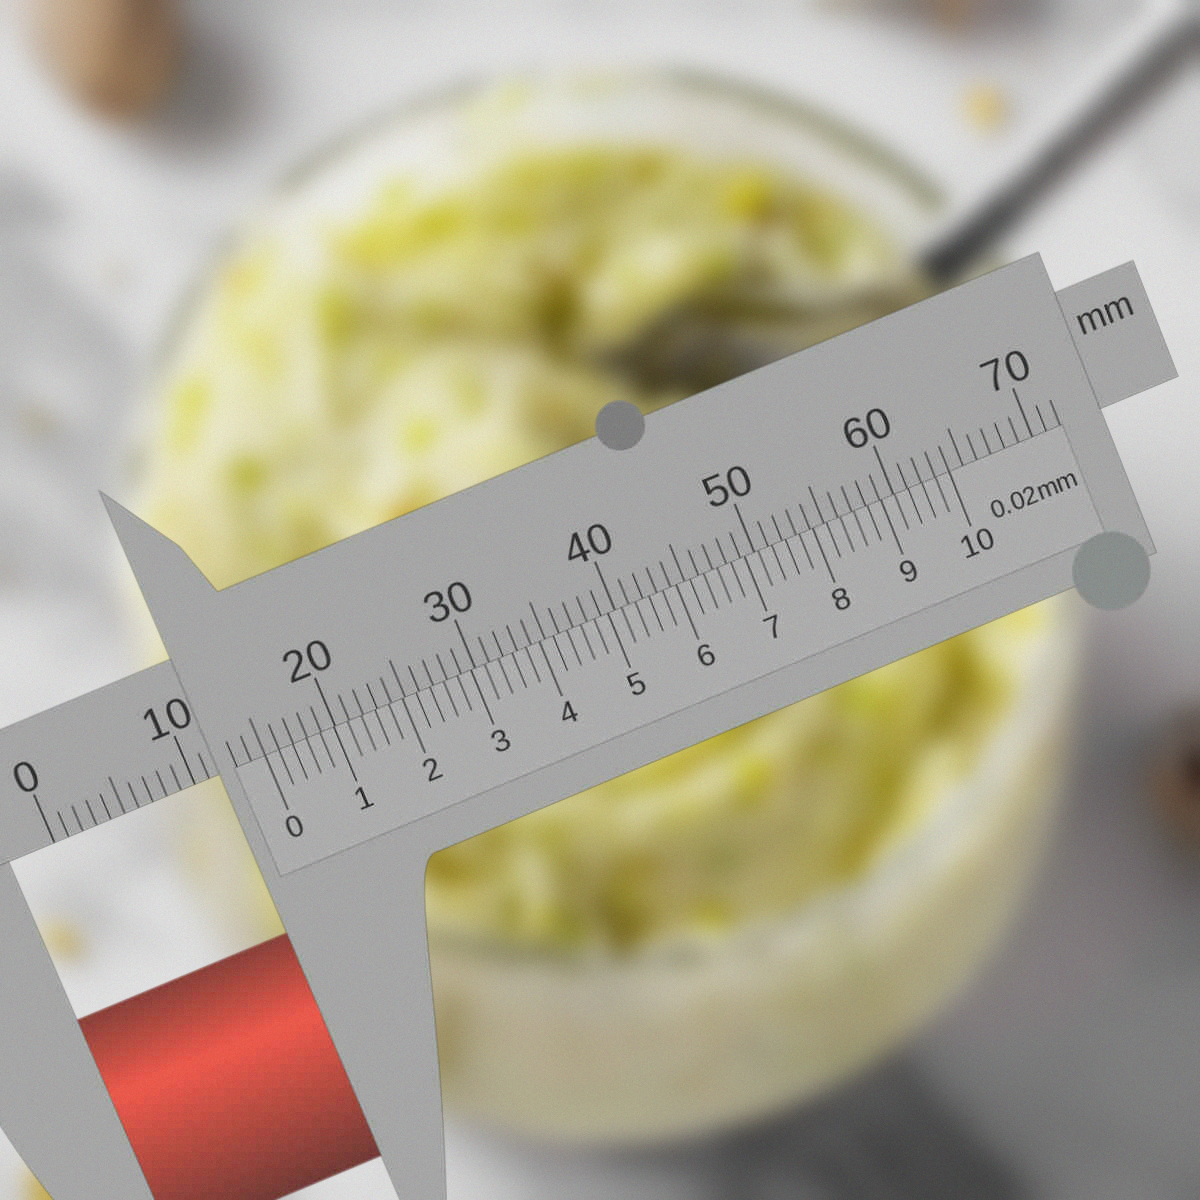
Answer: 15.0 mm
